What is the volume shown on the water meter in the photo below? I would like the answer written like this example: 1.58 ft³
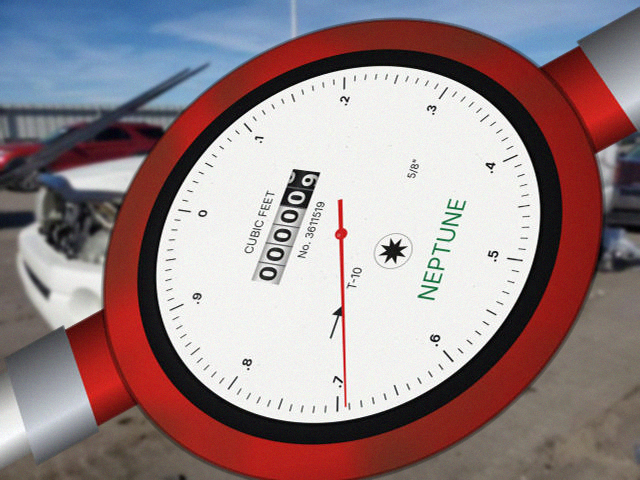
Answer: 8.69 ft³
